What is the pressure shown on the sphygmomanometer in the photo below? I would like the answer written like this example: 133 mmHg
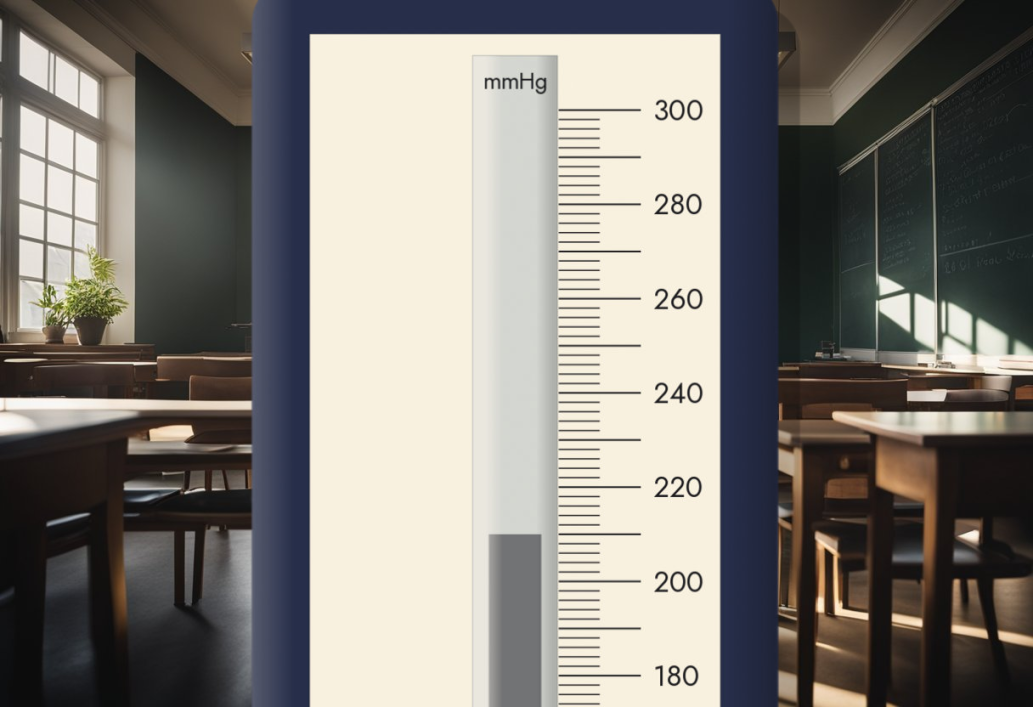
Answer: 210 mmHg
